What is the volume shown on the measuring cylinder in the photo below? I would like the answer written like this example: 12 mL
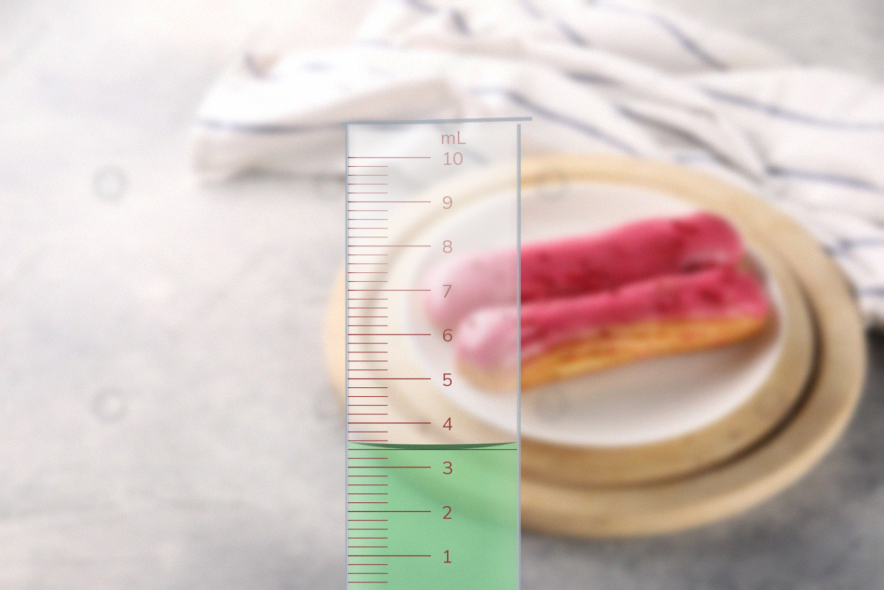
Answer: 3.4 mL
